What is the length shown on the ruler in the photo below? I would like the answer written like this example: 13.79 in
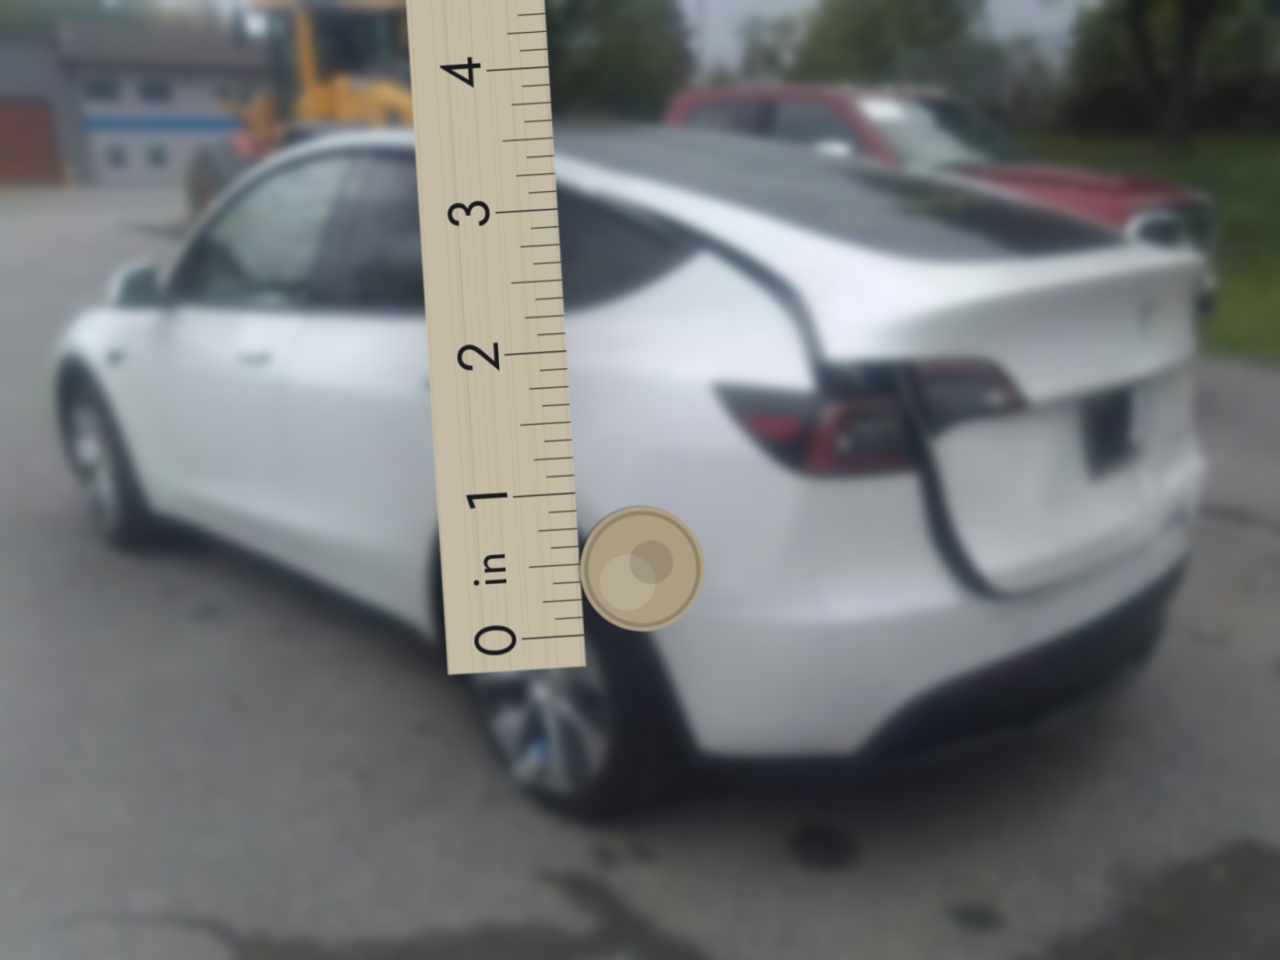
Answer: 0.875 in
